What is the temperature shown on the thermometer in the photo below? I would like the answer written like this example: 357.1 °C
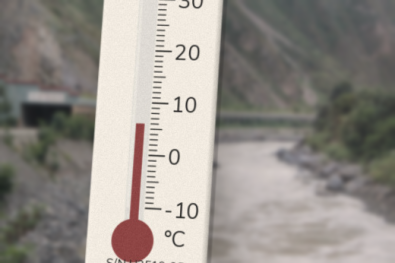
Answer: 6 °C
